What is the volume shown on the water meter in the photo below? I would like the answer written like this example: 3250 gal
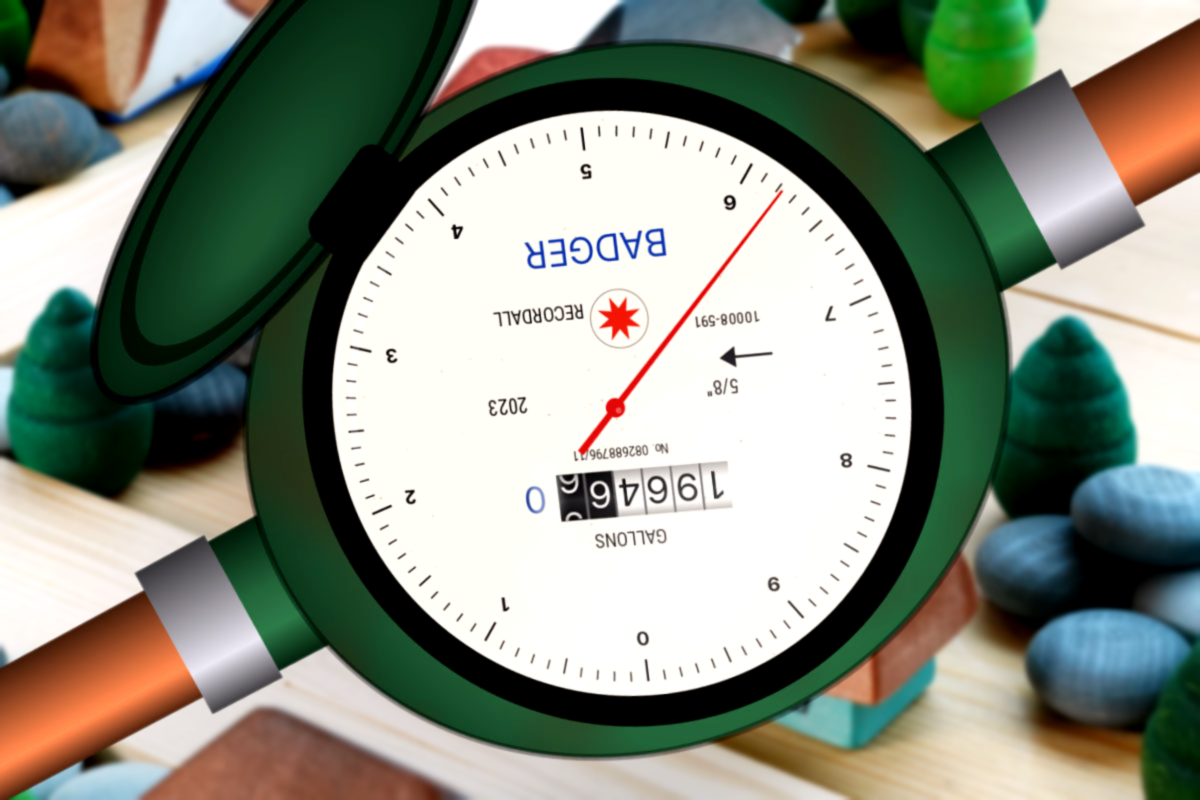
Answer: 1964656.2 gal
